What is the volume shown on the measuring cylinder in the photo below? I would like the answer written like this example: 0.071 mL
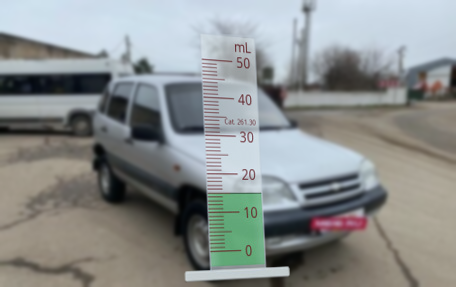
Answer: 15 mL
